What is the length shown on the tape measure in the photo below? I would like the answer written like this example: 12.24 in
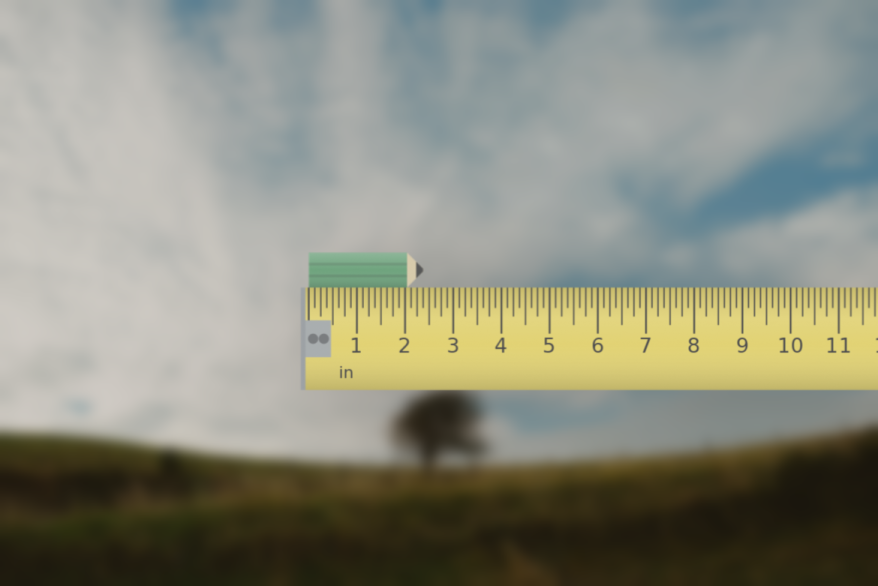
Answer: 2.375 in
